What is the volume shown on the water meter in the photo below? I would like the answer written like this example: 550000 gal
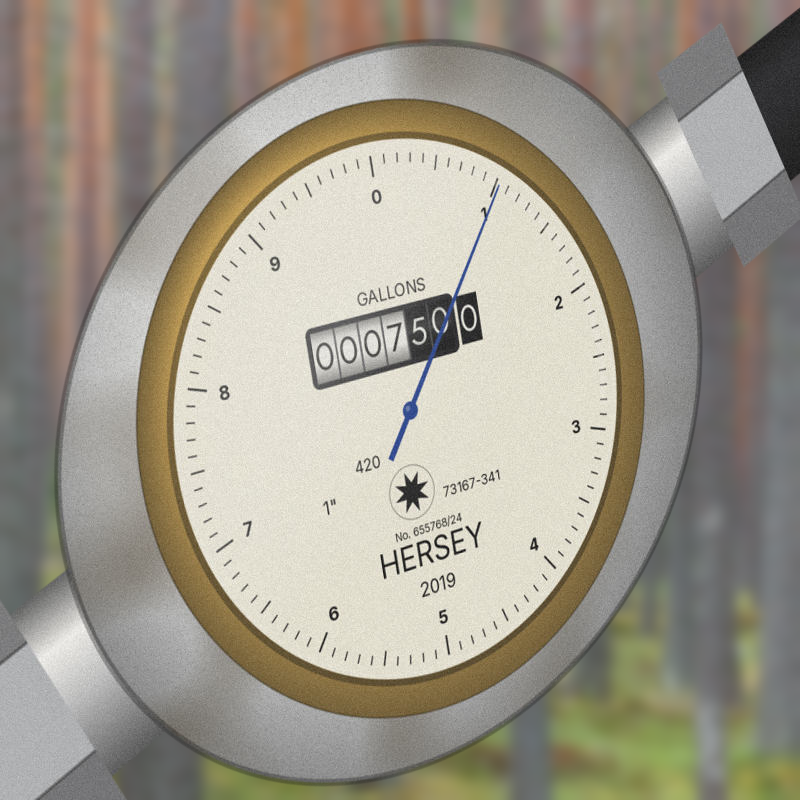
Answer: 7501.0 gal
